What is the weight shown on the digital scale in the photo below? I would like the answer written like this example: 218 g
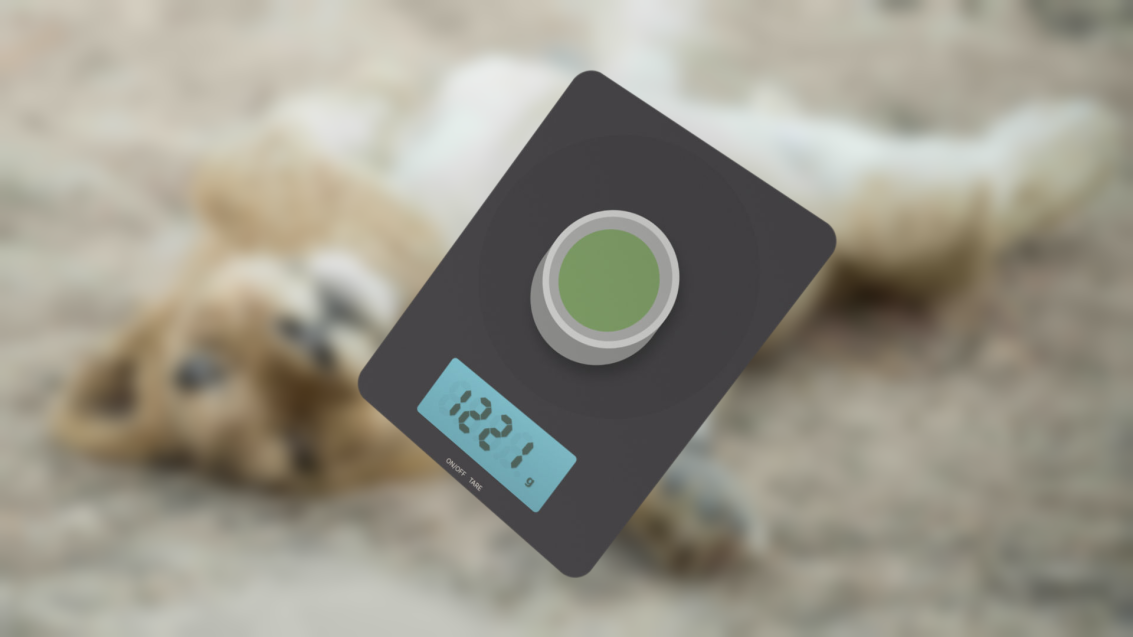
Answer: 1221 g
